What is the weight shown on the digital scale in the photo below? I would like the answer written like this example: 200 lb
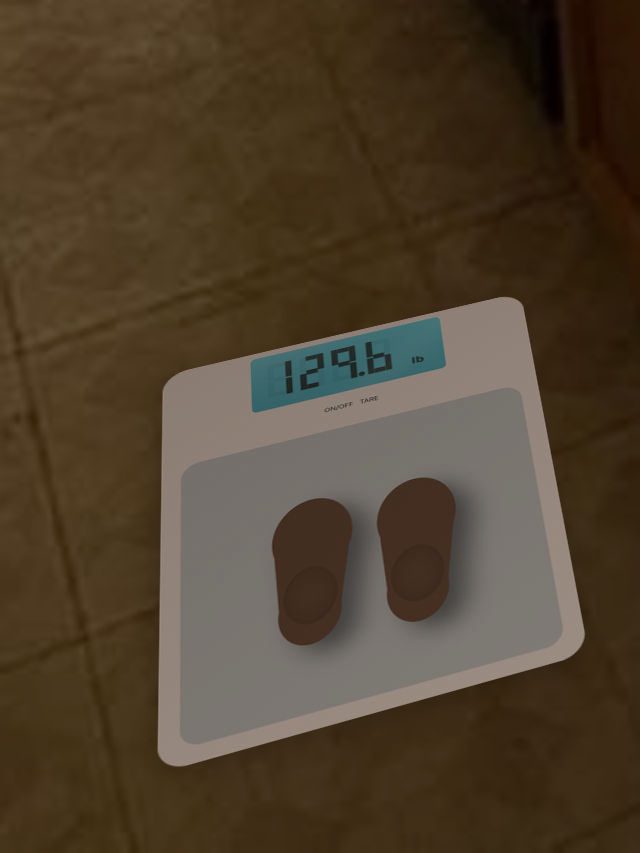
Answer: 129.6 lb
